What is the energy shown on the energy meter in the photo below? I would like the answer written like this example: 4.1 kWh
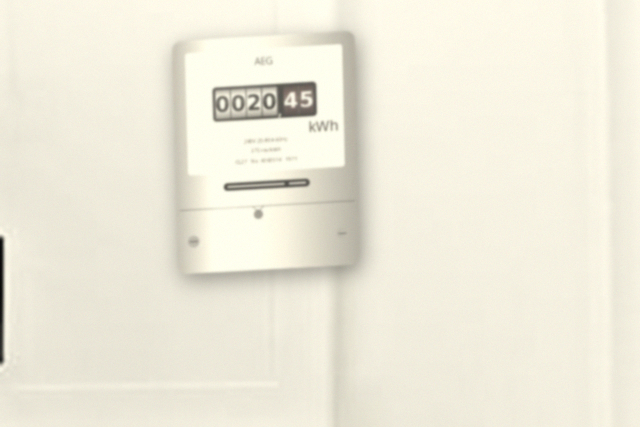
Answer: 20.45 kWh
